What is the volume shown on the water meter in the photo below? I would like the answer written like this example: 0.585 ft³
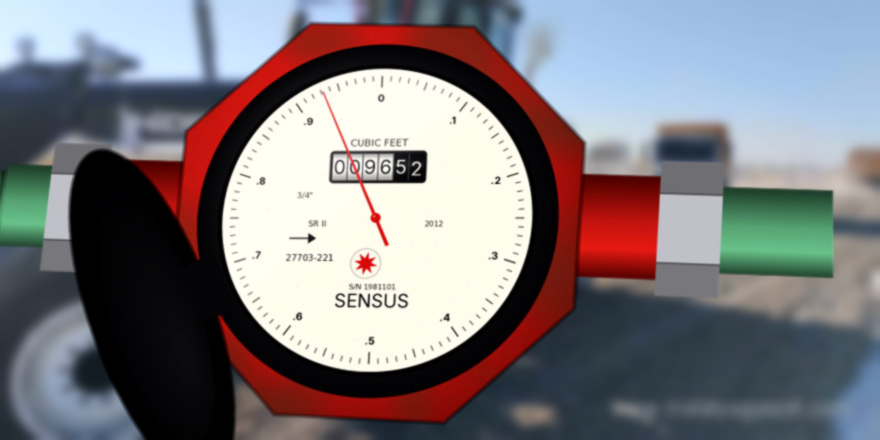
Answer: 9651.93 ft³
